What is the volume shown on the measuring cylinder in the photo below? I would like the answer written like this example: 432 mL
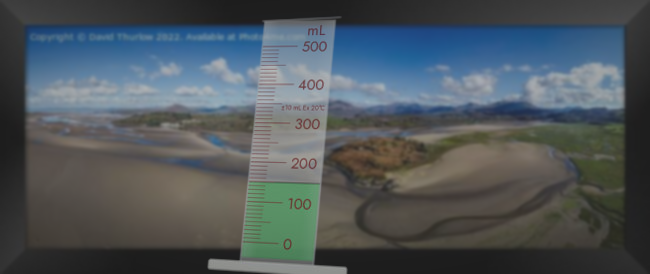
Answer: 150 mL
